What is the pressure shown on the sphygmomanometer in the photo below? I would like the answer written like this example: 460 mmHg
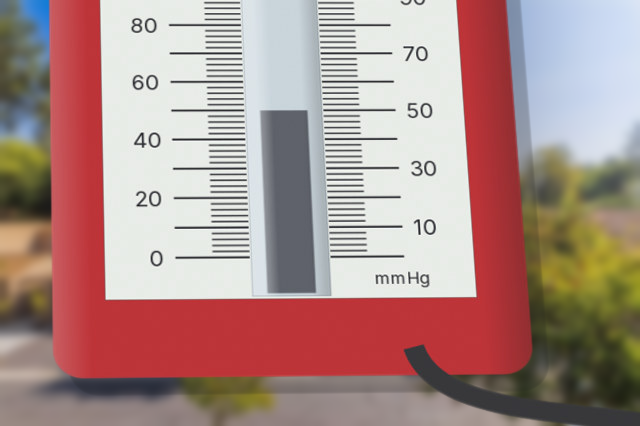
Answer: 50 mmHg
